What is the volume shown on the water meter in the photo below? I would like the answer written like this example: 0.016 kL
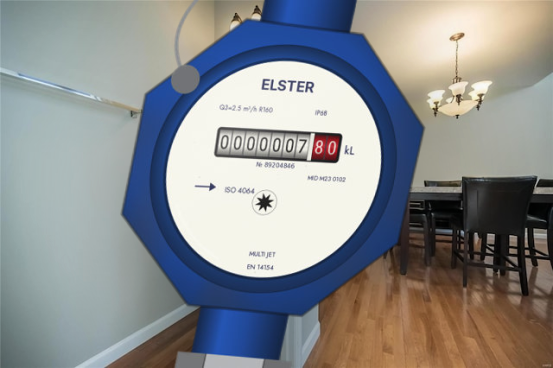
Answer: 7.80 kL
